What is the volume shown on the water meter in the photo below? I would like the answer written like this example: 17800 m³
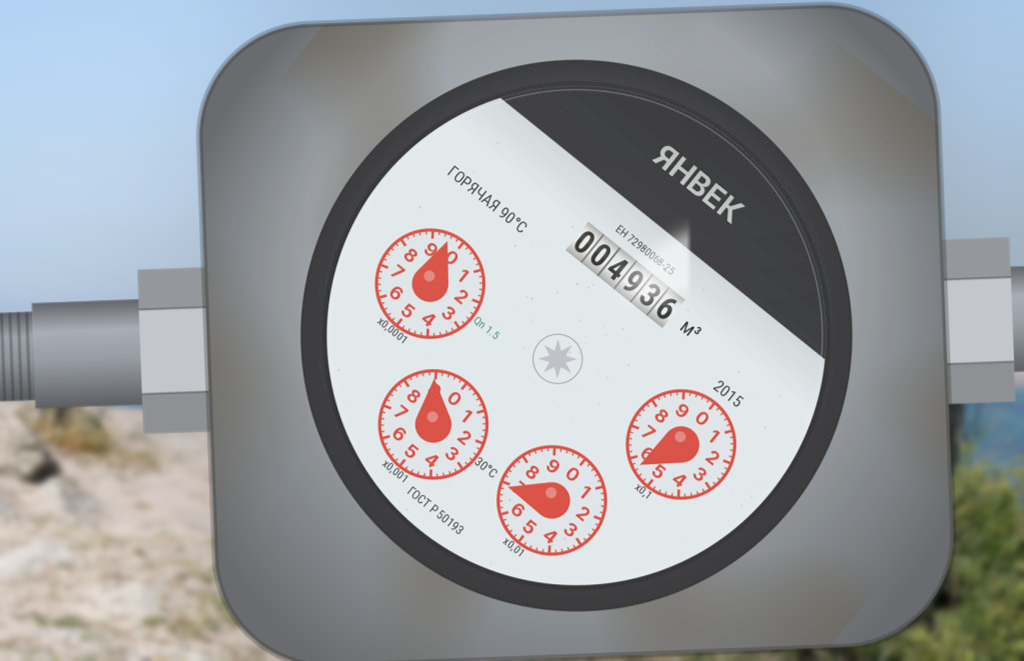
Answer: 4936.5689 m³
